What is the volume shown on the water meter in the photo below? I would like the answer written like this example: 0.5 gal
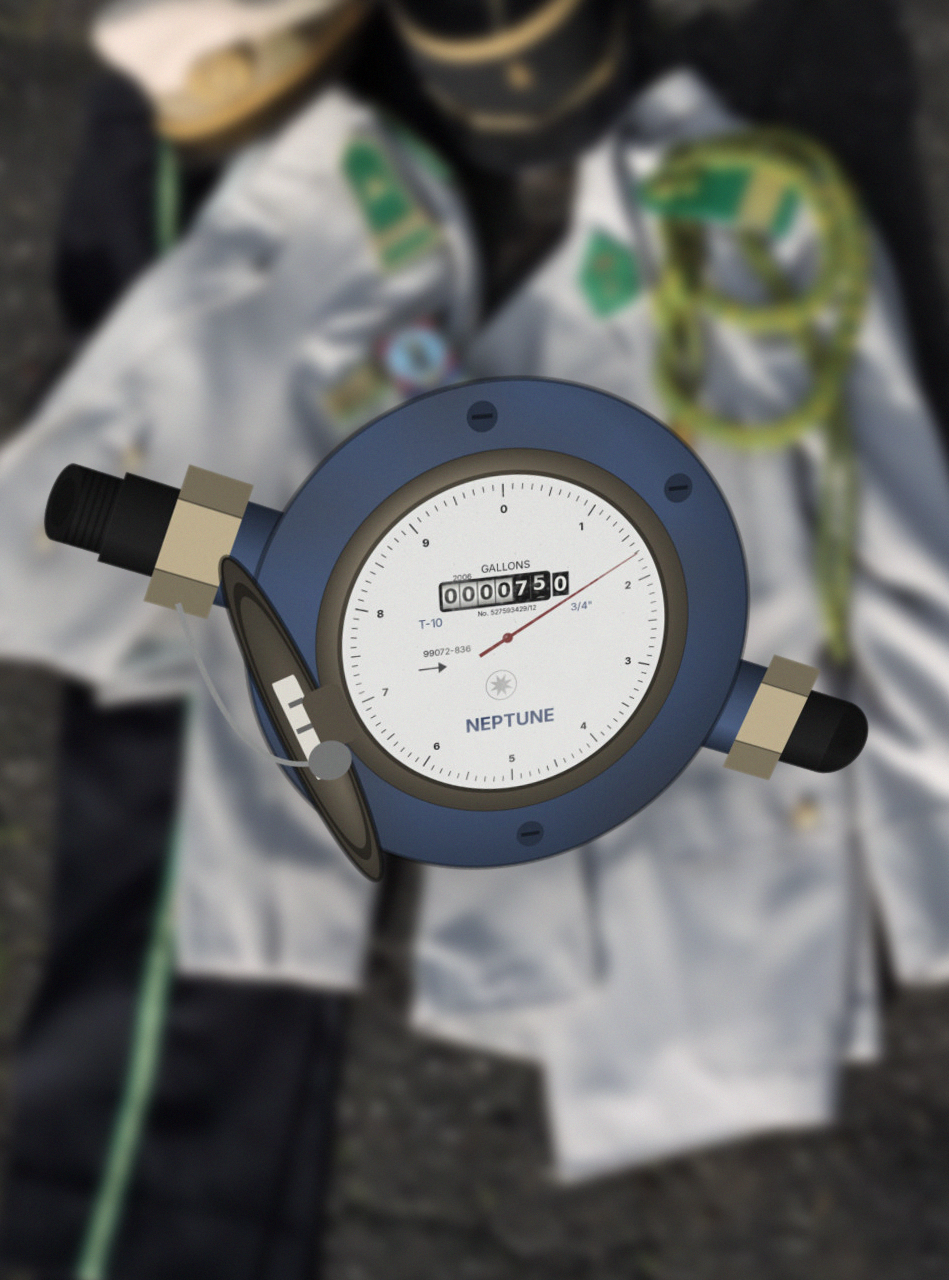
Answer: 751.7 gal
